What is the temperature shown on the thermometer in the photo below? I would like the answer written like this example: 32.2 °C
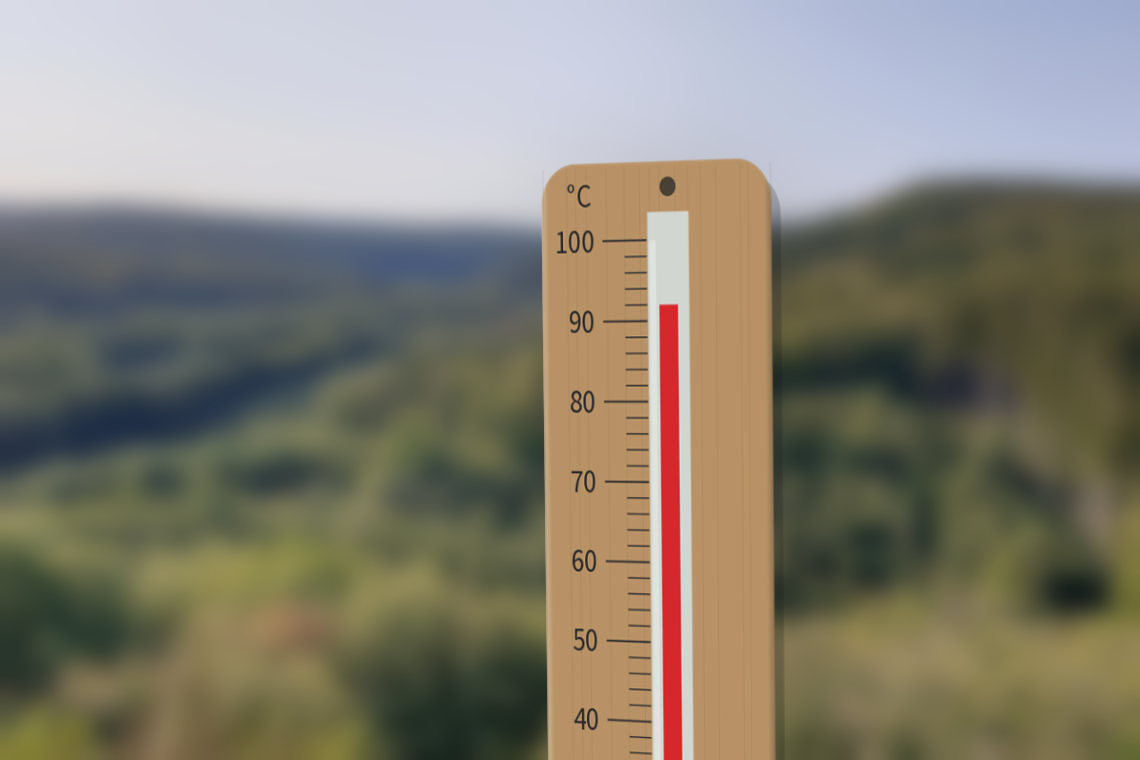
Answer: 92 °C
